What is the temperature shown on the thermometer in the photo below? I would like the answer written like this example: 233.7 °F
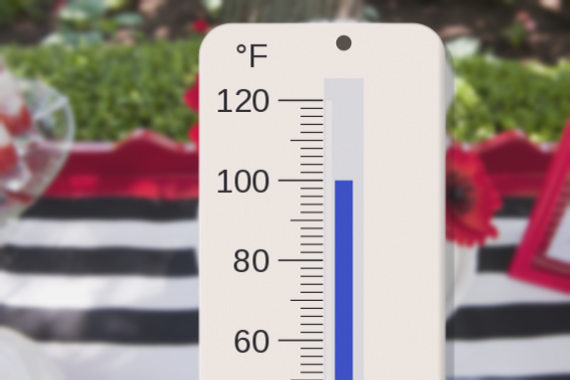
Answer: 100 °F
